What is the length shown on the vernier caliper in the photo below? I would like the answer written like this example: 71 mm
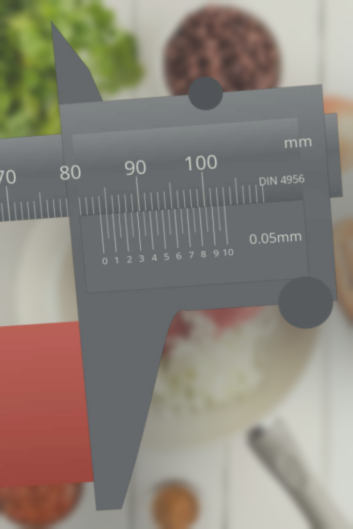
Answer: 84.0 mm
